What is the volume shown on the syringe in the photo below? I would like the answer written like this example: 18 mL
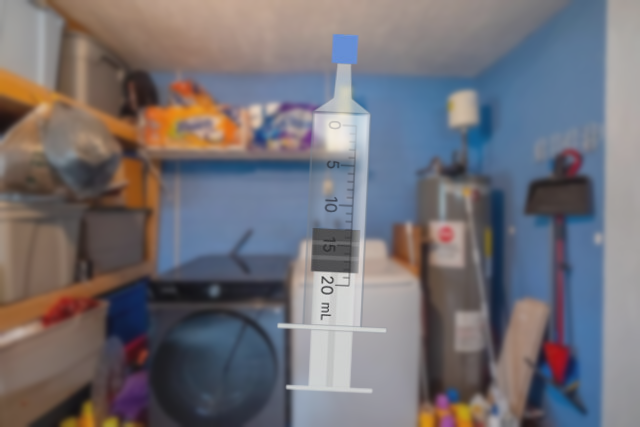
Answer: 13 mL
